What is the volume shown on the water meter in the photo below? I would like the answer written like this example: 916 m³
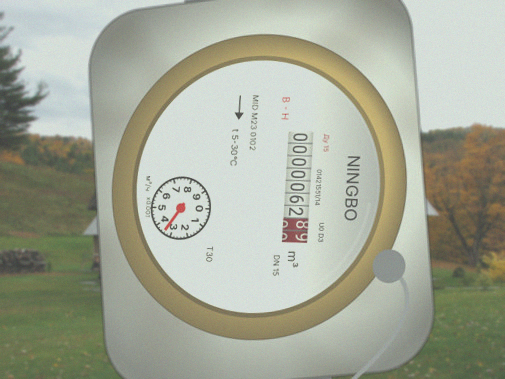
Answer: 62.893 m³
